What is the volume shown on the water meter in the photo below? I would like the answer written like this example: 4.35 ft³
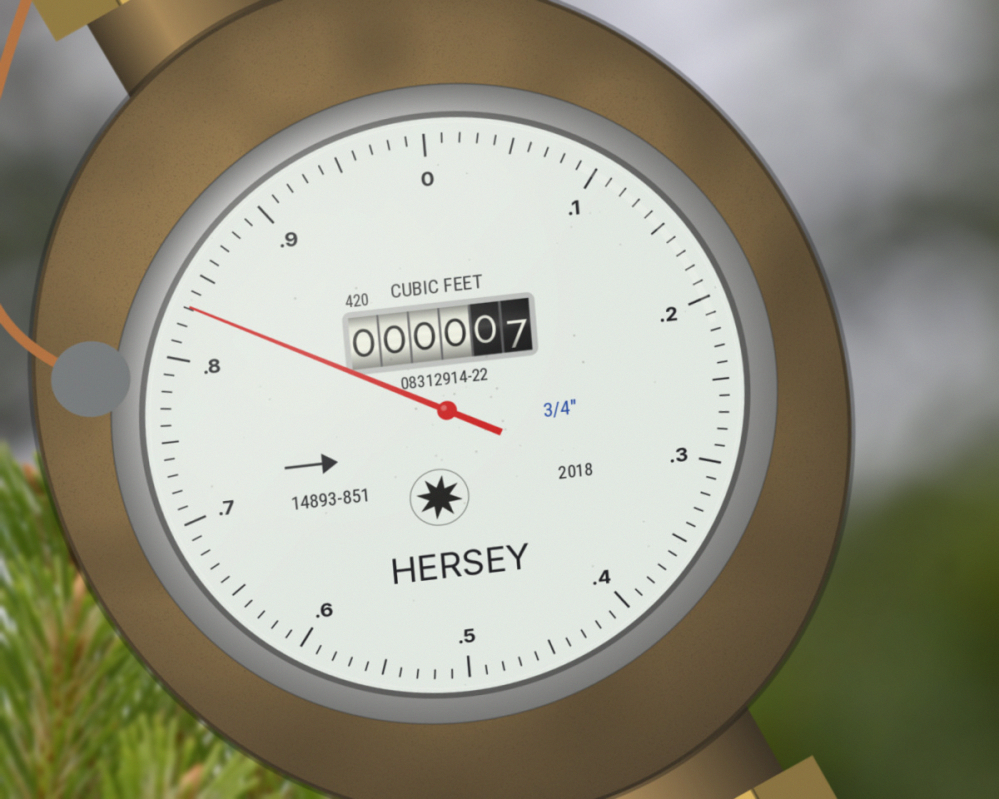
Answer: 6.83 ft³
